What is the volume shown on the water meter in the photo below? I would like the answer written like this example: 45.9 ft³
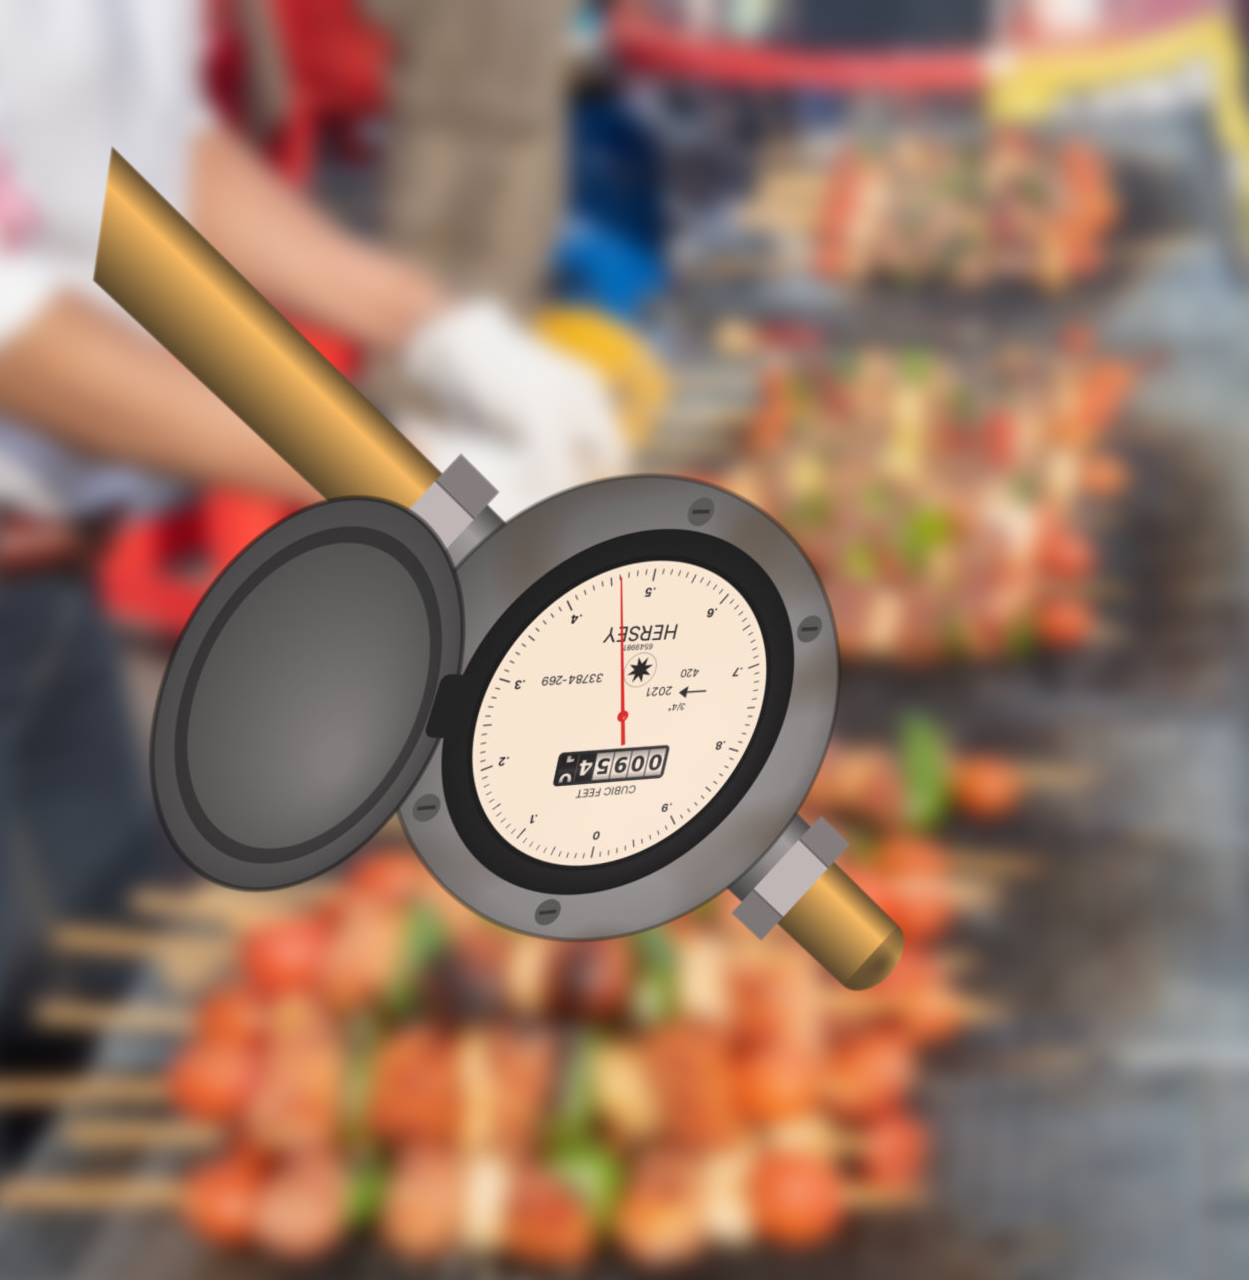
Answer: 9540.46 ft³
